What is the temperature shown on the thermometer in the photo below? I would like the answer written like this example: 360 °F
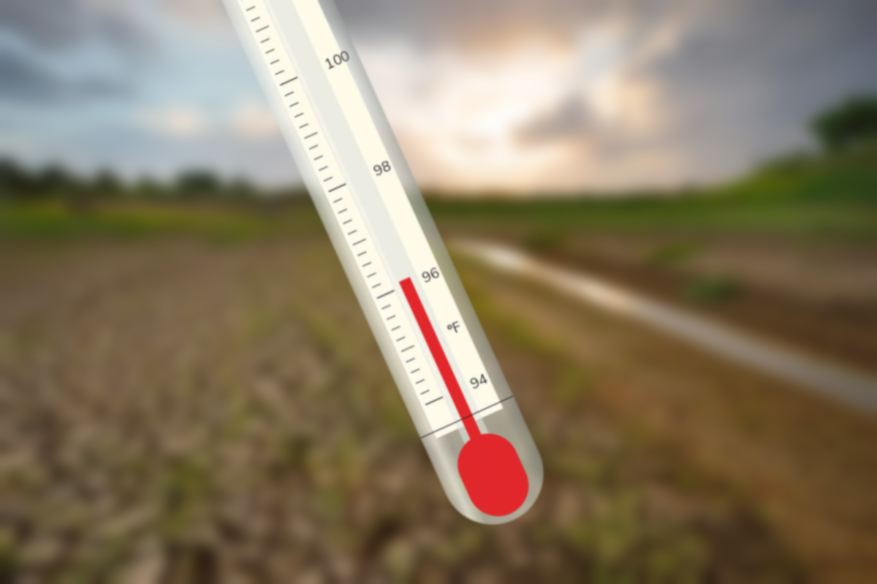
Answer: 96.1 °F
